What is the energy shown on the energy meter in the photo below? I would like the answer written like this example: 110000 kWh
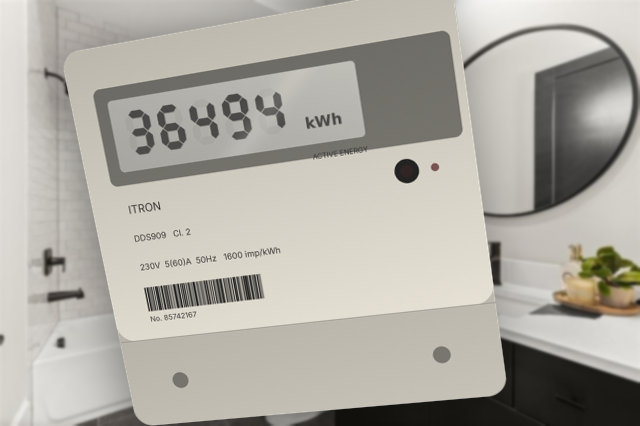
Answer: 36494 kWh
